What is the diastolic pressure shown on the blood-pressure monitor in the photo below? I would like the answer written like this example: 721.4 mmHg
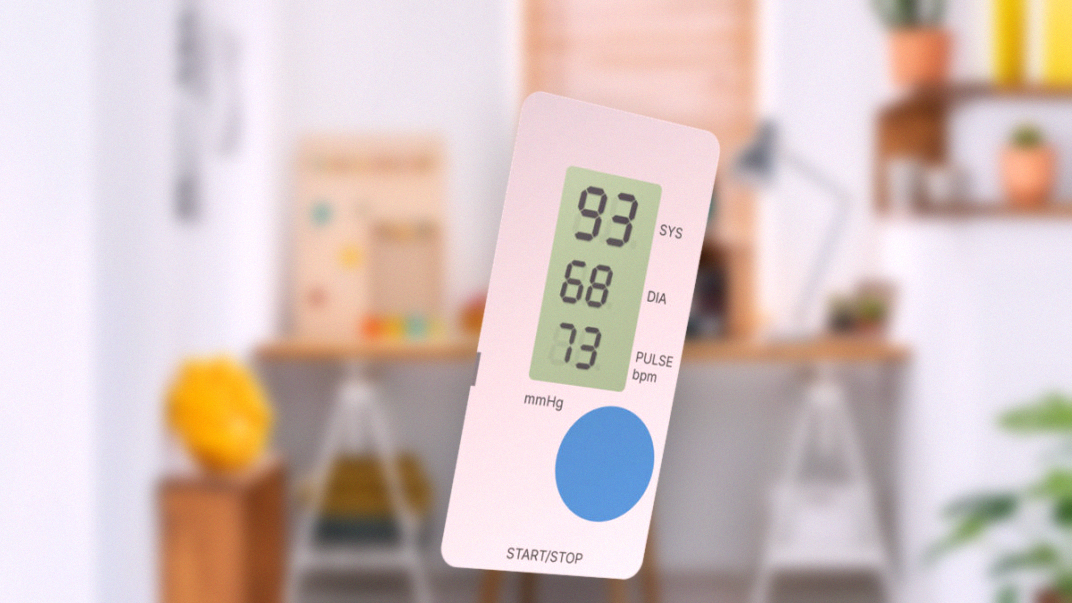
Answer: 68 mmHg
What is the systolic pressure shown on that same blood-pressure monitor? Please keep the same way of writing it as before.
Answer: 93 mmHg
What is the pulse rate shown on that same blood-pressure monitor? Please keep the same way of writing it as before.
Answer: 73 bpm
